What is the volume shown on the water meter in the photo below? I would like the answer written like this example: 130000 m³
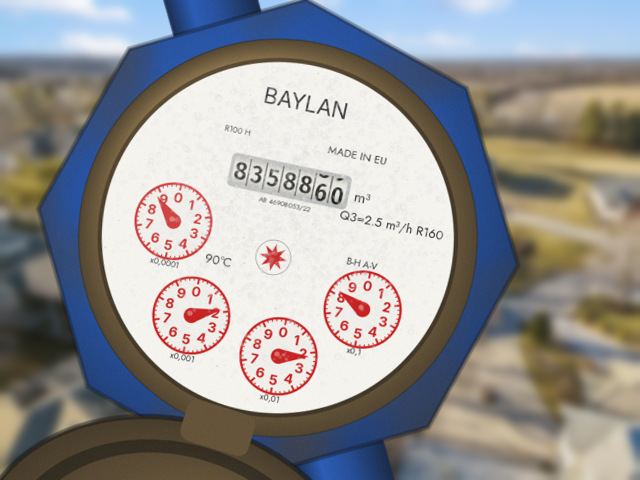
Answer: 8358859.8218 m³
